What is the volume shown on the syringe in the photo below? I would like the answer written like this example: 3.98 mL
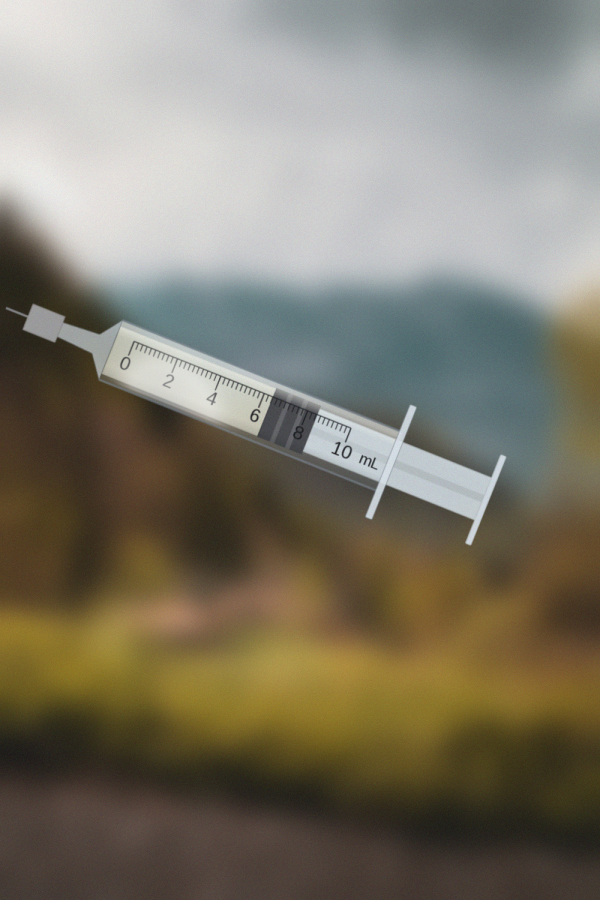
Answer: 6.4 mL
